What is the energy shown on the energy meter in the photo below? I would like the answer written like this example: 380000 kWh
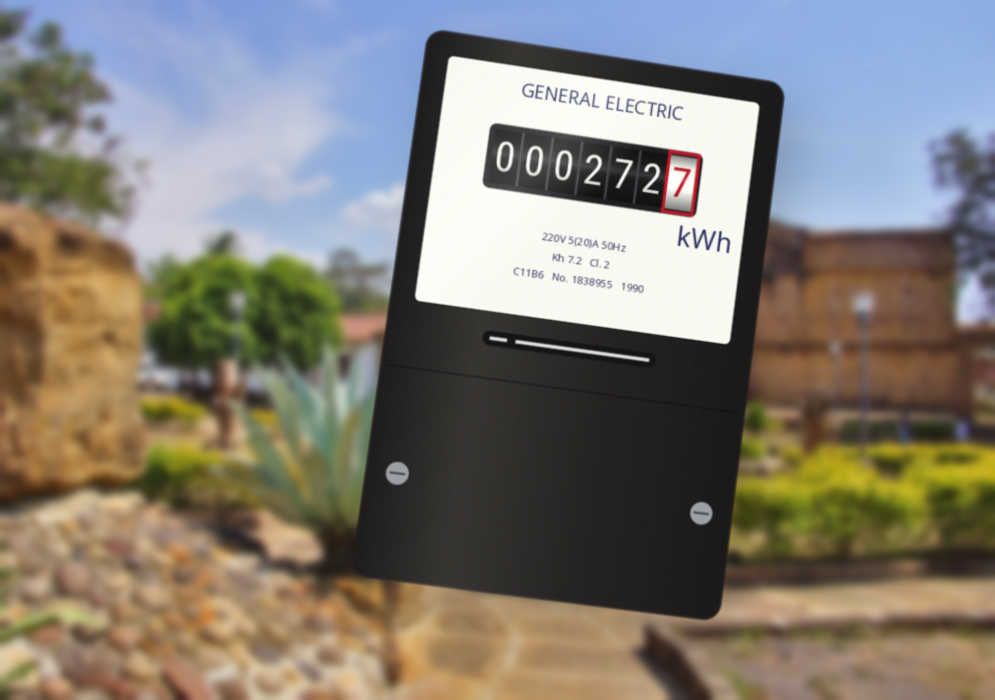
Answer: 272.7 kWh
